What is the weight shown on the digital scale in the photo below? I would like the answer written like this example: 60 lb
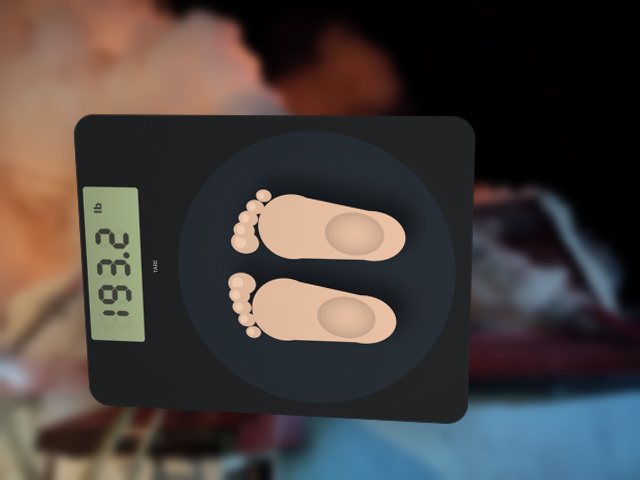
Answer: 193.2 lb
